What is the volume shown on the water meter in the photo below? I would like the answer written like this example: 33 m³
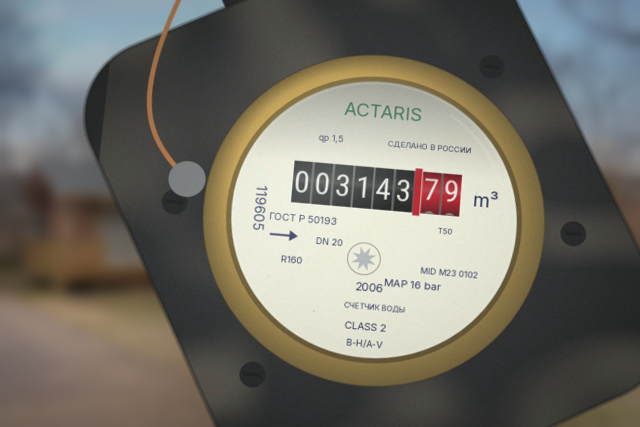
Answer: 3143.79 m³
